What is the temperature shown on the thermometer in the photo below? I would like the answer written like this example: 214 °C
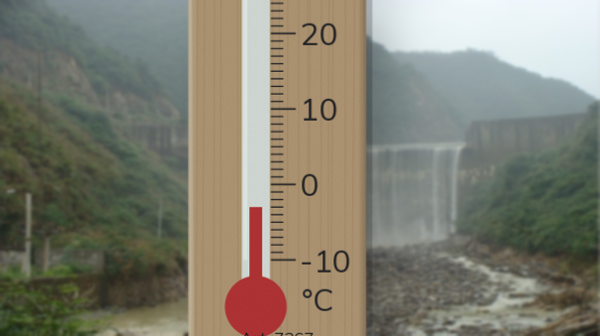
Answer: -3 °C
